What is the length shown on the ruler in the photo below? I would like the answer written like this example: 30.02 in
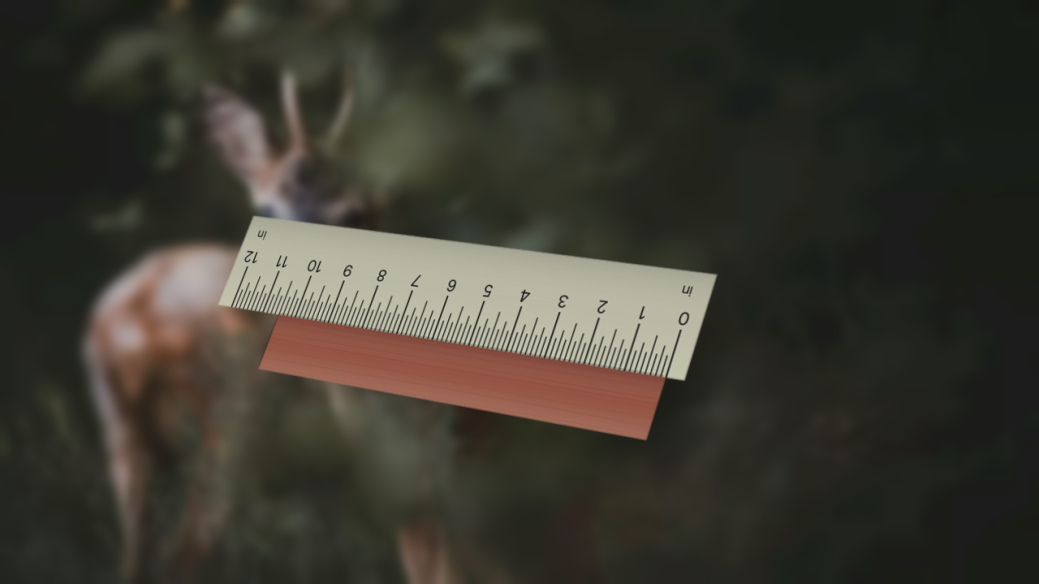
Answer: 10.5 in
